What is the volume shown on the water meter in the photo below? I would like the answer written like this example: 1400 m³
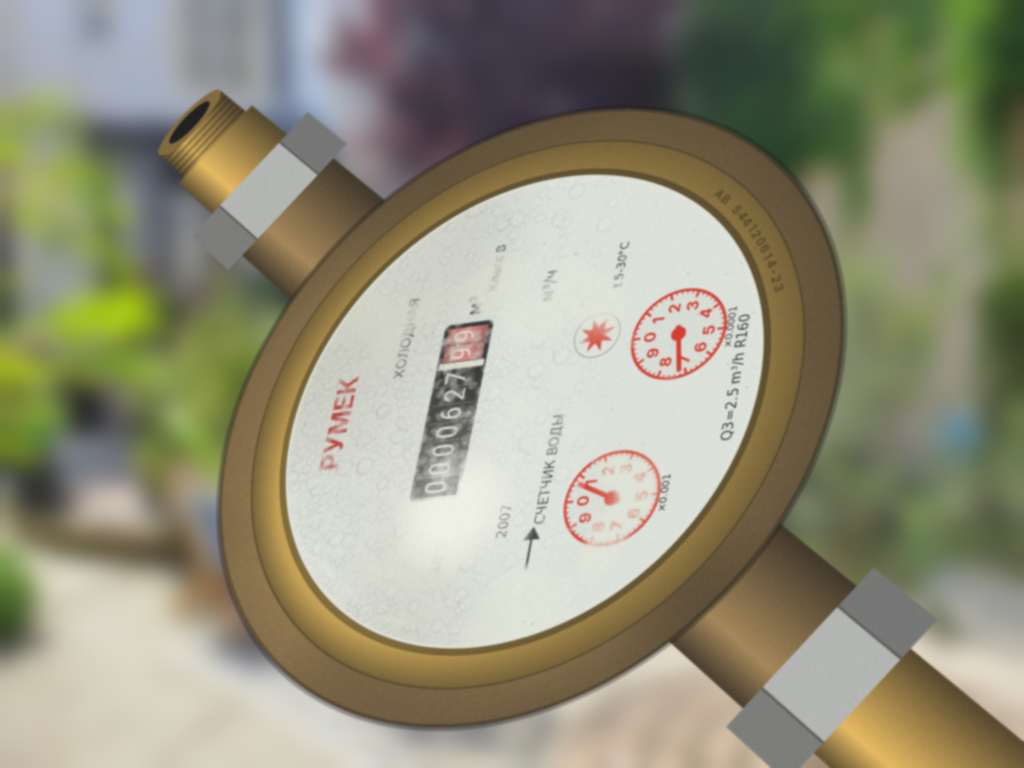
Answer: 627.9907 m³
